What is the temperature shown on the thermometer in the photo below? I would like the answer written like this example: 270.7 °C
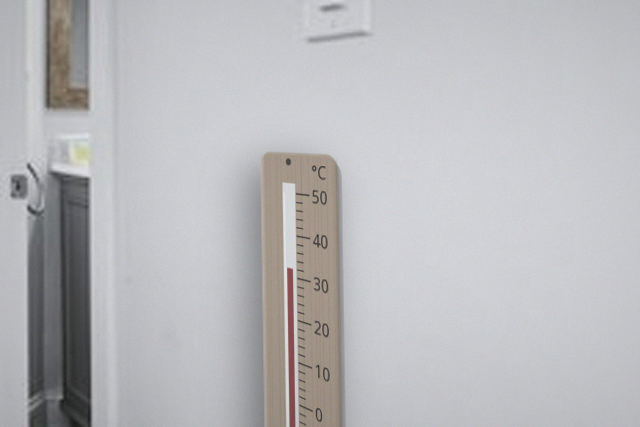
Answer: 32 °C
